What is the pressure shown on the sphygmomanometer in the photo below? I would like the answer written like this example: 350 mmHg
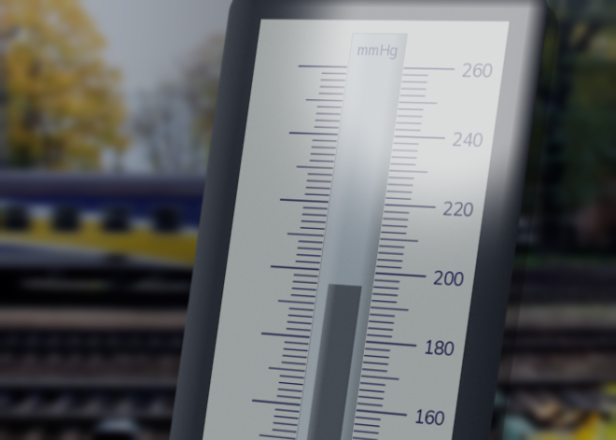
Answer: 196 mmHg
